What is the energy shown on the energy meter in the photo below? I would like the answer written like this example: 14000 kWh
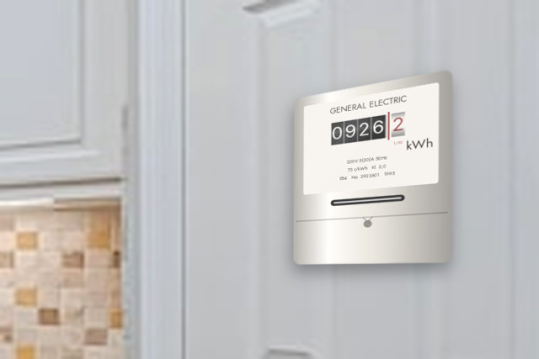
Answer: 926.2 kWh
